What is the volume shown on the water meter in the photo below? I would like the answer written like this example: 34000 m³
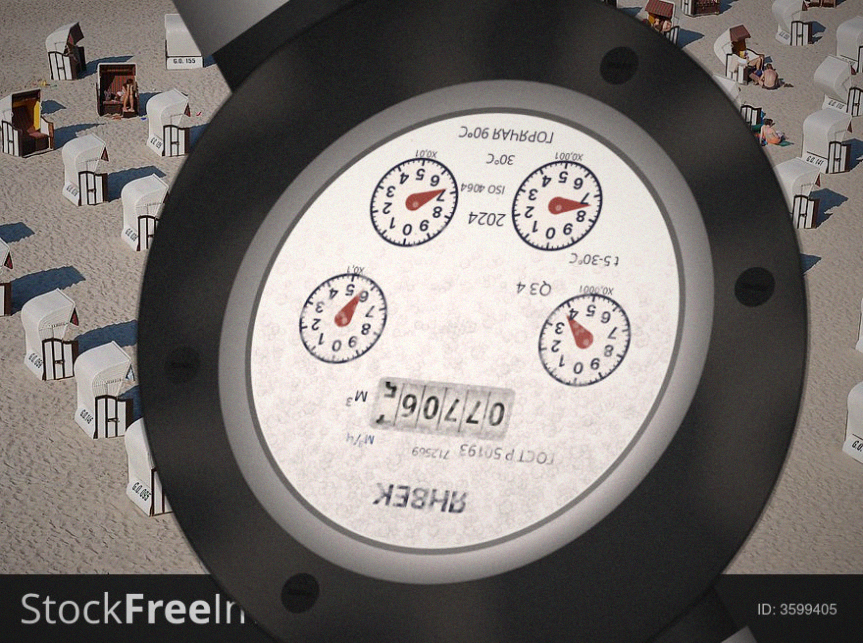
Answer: 77064.5673 m³
